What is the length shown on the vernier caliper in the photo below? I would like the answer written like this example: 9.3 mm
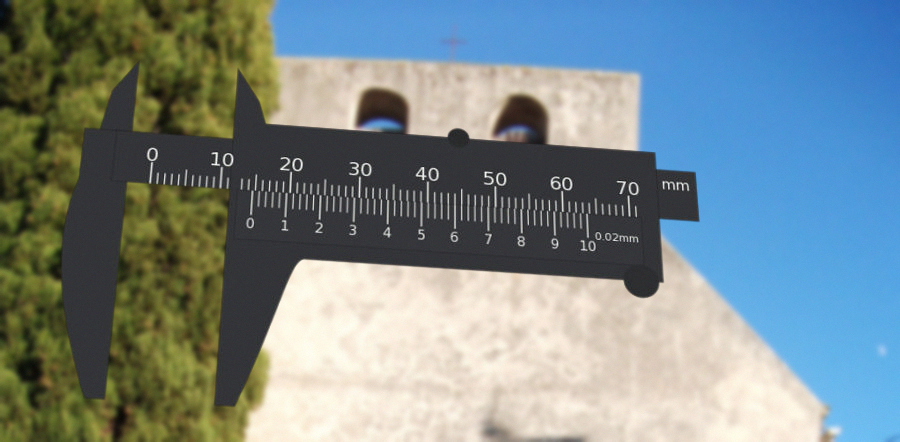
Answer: 14.6 mm
